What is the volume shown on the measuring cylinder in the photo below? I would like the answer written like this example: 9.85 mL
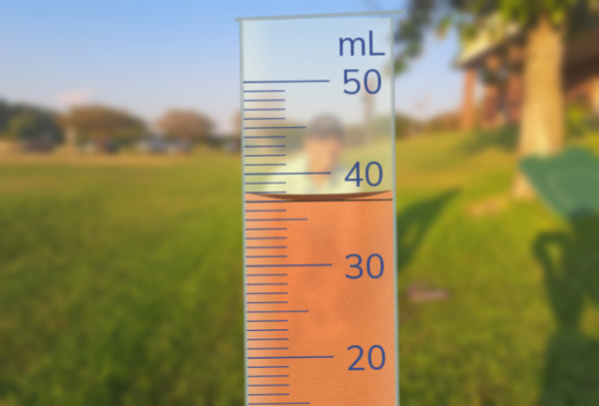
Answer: 37 mL
